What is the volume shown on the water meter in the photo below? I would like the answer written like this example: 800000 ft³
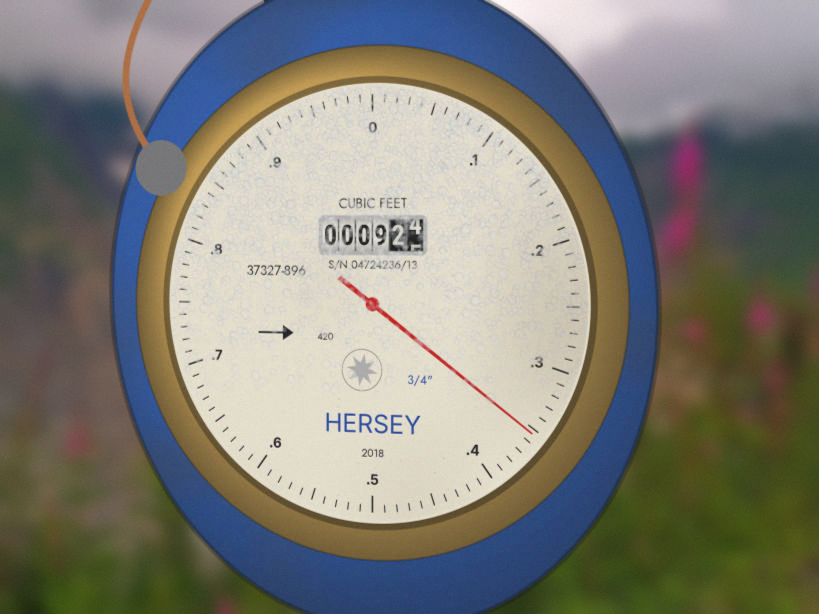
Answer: 924.35 ft³
